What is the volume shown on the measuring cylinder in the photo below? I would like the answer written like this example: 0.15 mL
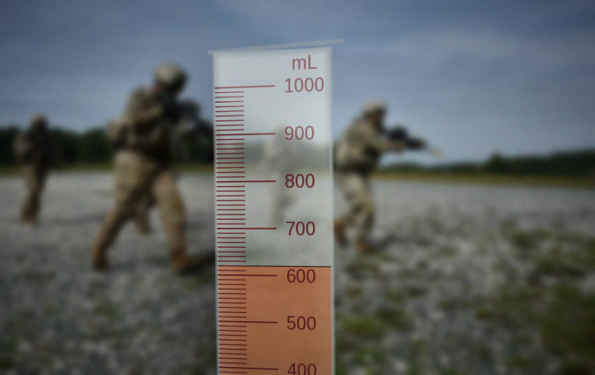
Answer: 620 mL
